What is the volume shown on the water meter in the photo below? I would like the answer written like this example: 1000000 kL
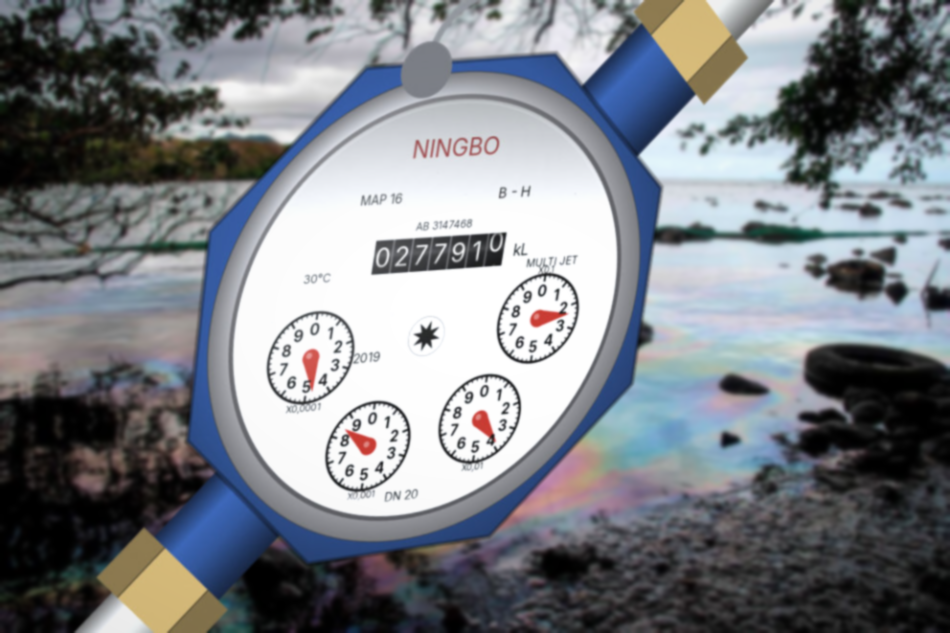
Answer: 277910.2384 kL
